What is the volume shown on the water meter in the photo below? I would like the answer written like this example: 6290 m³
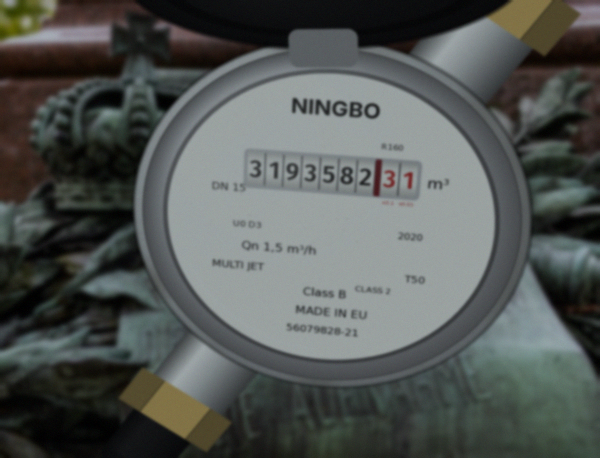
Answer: 3193582.31 m³
